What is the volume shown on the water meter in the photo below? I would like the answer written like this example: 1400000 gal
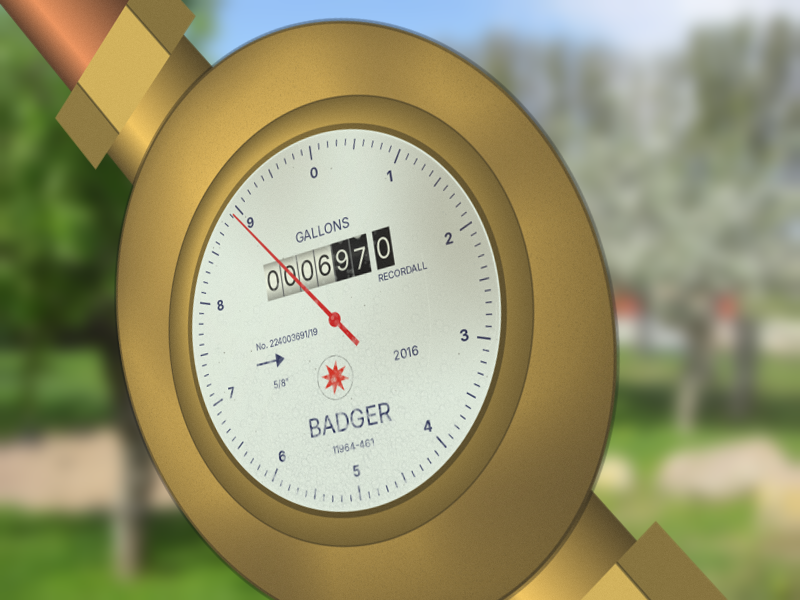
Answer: 6968.9 gal
